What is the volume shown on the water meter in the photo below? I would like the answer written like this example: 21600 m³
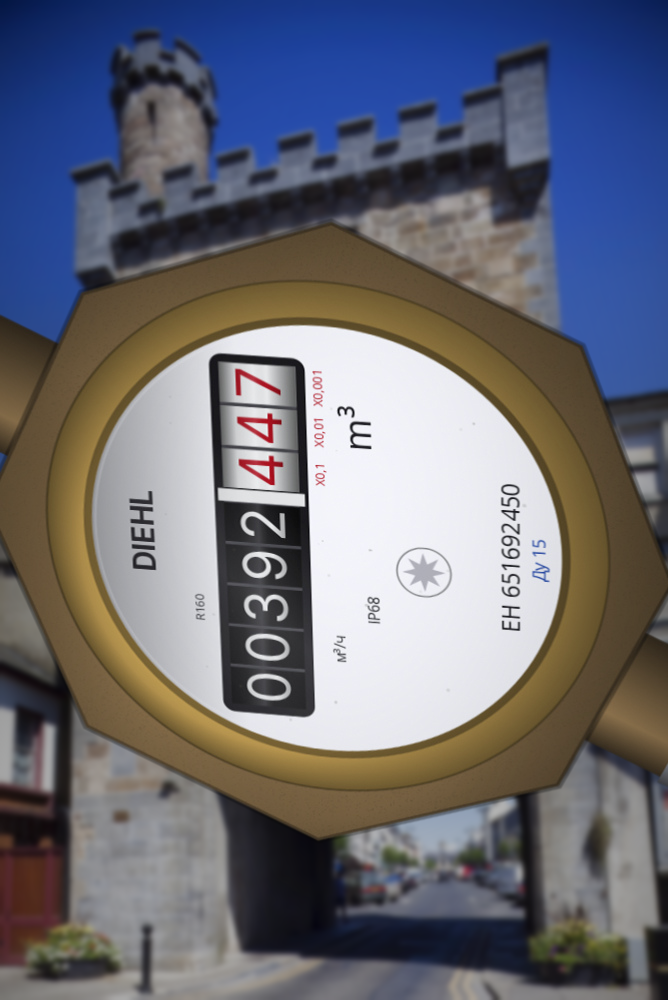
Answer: 392.447 m³
